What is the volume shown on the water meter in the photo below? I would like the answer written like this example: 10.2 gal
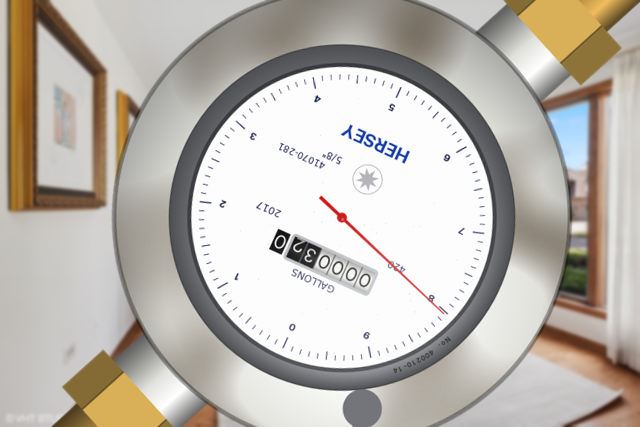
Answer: 318.0 gal
